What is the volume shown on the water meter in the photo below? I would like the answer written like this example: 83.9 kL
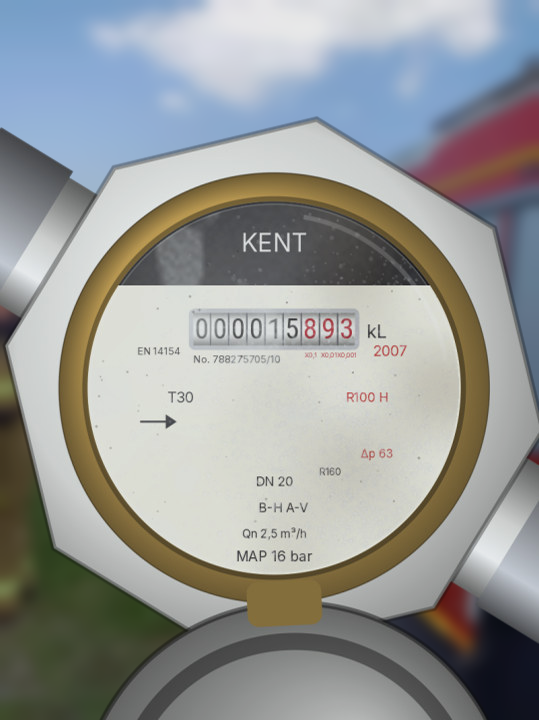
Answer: 15.893 kL
